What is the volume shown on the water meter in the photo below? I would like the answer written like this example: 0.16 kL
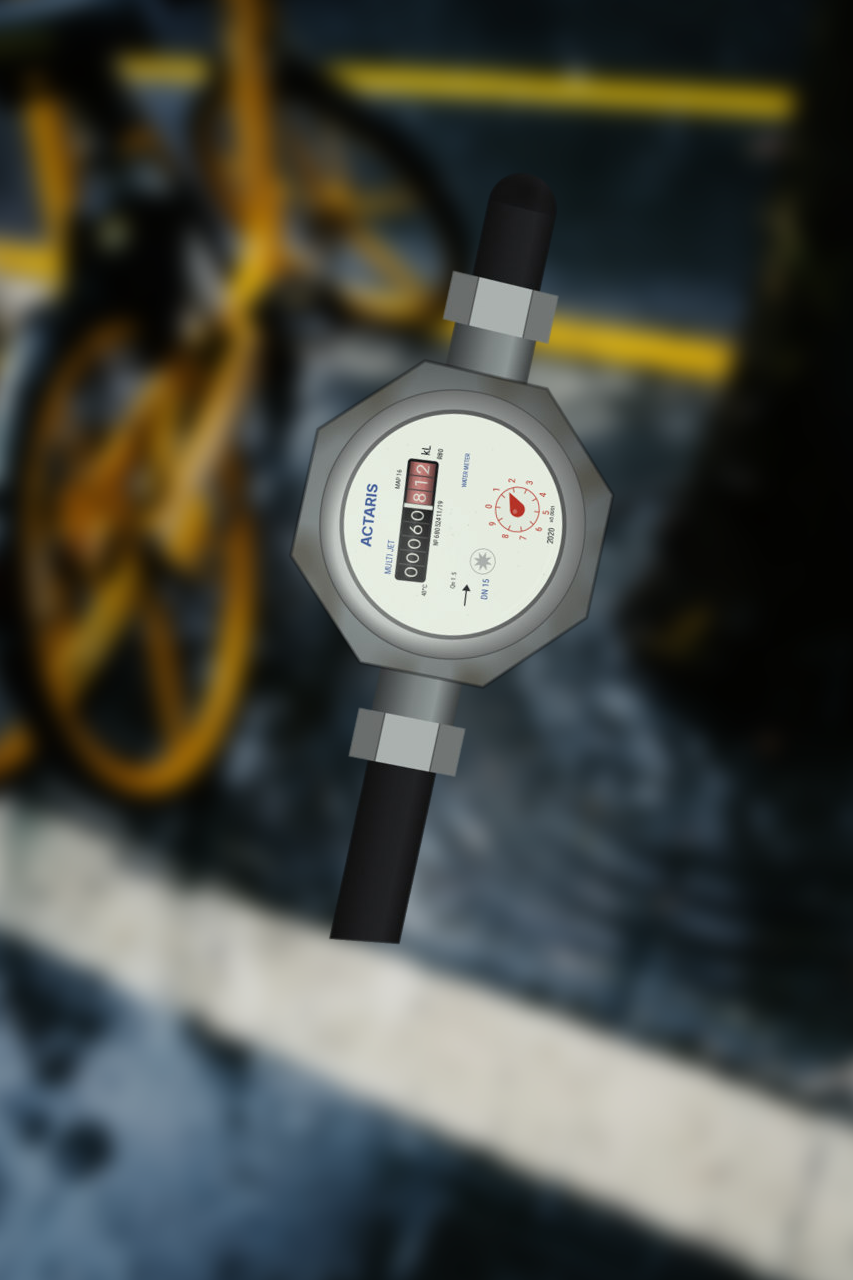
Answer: 60.8121 kL
